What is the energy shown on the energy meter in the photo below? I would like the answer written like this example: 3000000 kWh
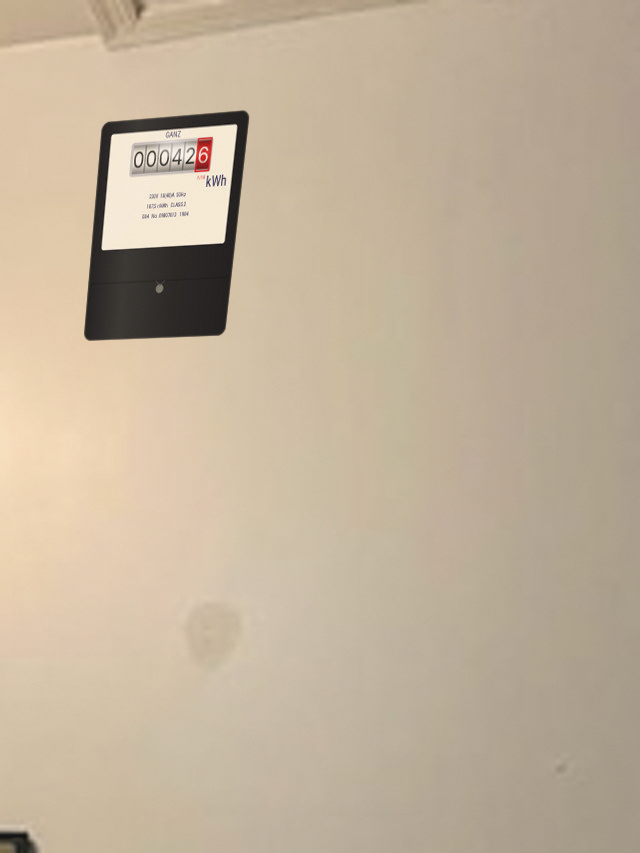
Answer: 42.6 kWh
